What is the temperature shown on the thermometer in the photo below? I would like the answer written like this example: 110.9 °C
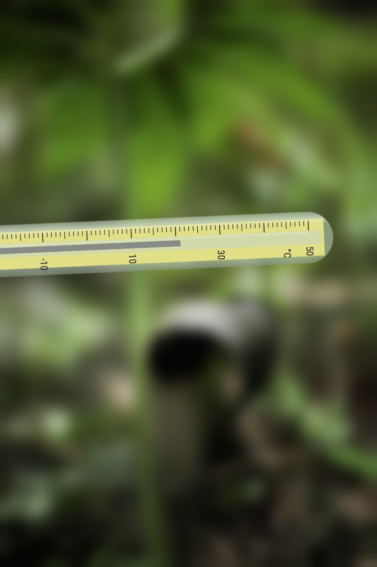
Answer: 21 °C
